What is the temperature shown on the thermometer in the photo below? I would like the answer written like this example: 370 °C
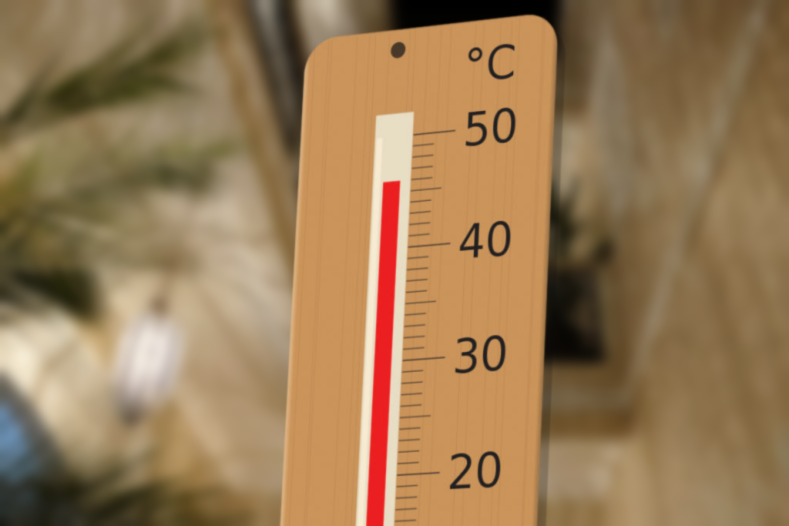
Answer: 46 °C
